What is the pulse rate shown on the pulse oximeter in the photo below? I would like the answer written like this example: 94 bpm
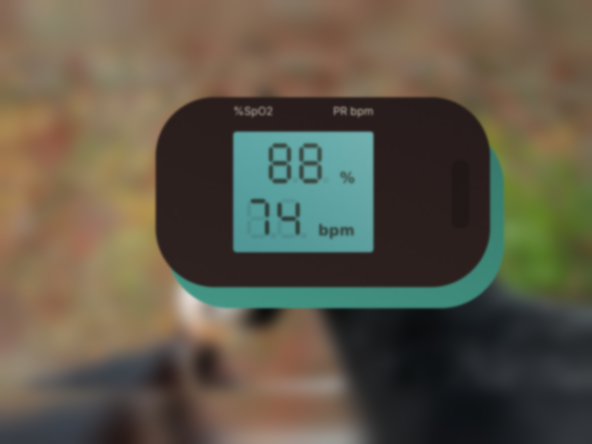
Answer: 74 bpm
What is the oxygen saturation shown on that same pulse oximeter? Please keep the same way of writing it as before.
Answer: 88 %
